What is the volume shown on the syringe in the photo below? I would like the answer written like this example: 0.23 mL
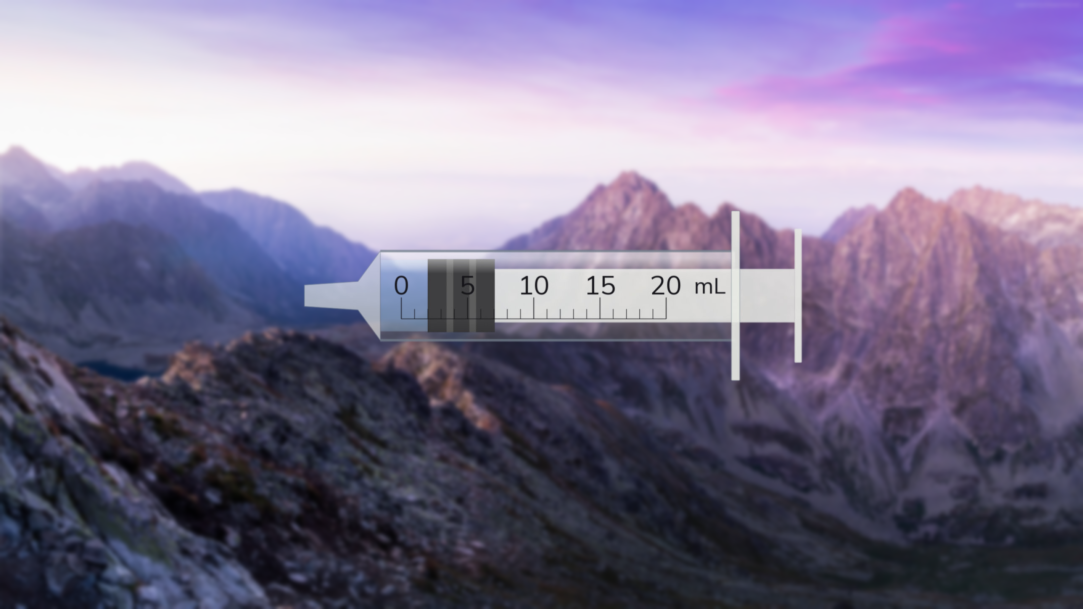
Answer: 2 mL
